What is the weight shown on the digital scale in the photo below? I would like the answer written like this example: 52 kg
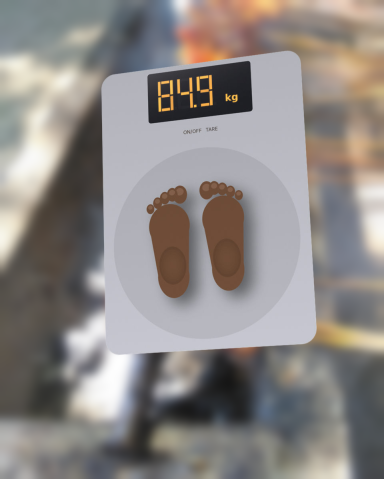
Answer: 84.9 kg
